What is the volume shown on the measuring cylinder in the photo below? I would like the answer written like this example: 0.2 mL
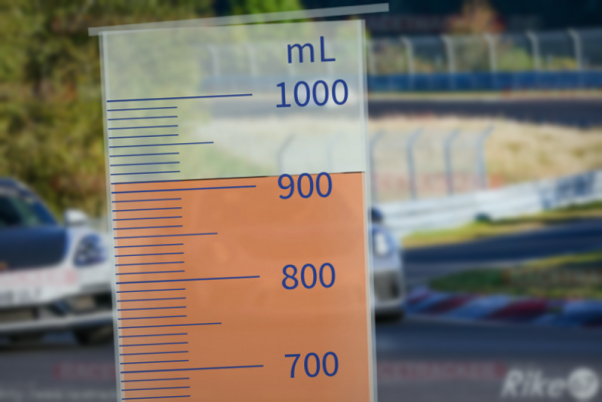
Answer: 910 mL
